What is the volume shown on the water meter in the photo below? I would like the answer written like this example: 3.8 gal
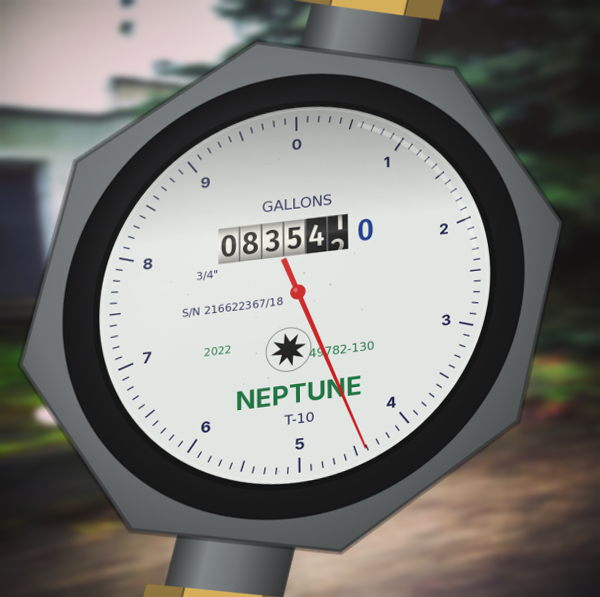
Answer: 835414.4 gal
